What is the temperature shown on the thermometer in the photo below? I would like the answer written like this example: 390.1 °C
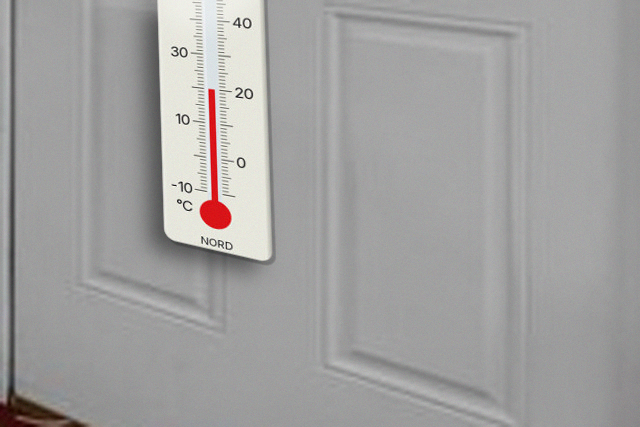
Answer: 20 °C
